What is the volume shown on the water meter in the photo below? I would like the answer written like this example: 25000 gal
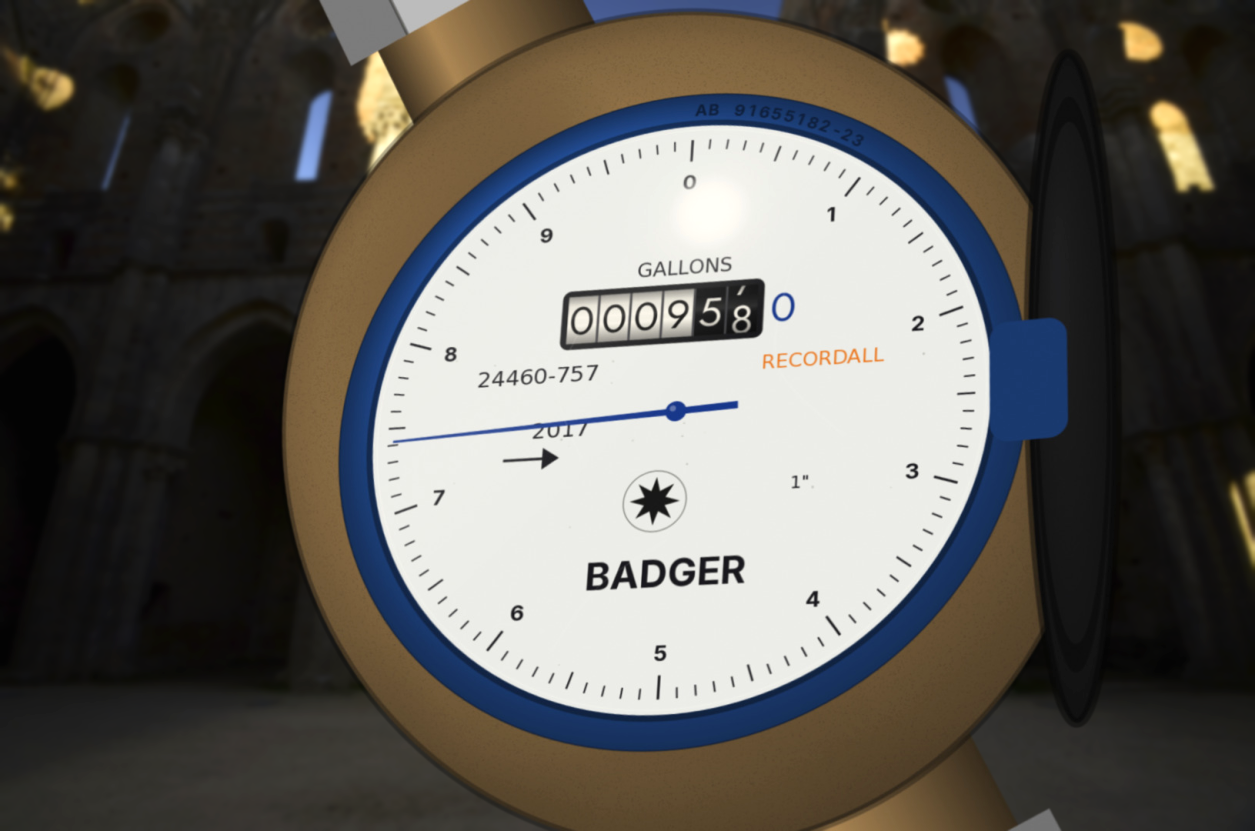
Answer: 9577.4 gal
